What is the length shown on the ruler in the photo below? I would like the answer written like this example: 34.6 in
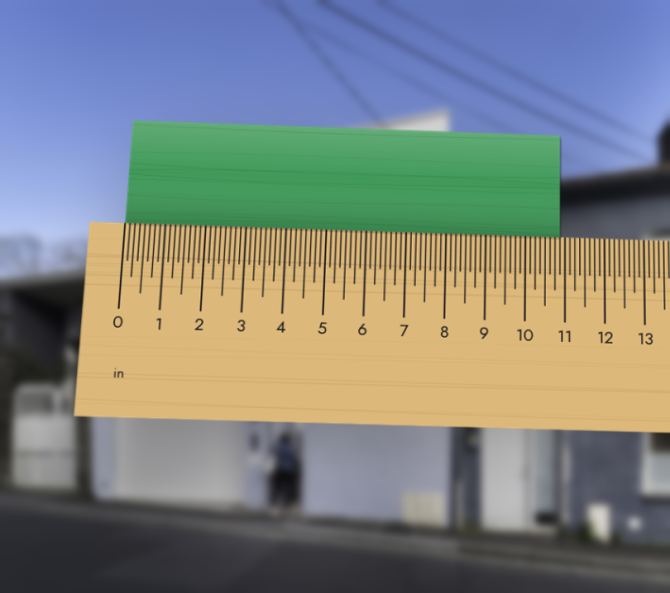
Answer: 10.875 in
